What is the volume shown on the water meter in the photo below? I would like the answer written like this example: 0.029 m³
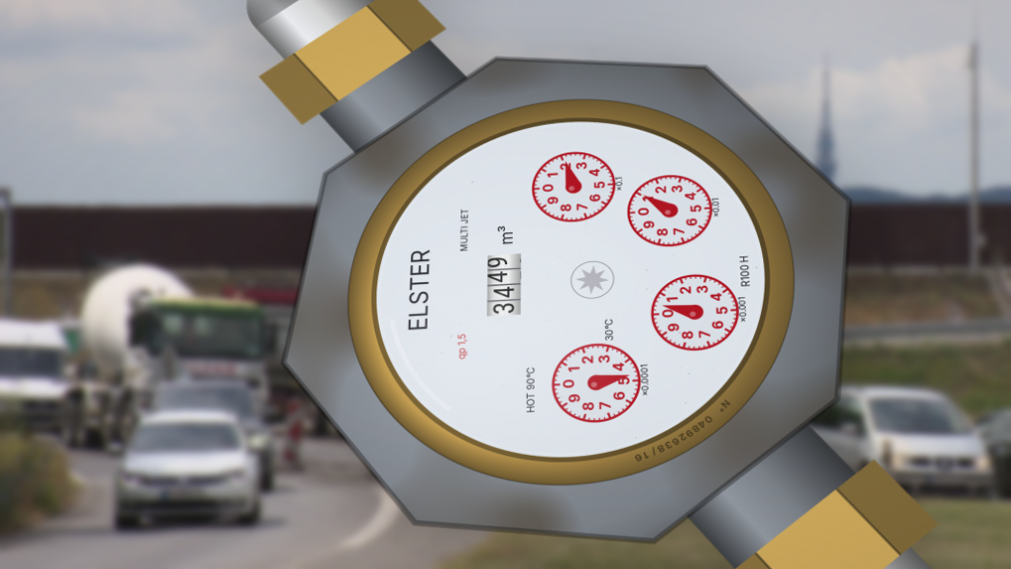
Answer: 3449.2104 m³
